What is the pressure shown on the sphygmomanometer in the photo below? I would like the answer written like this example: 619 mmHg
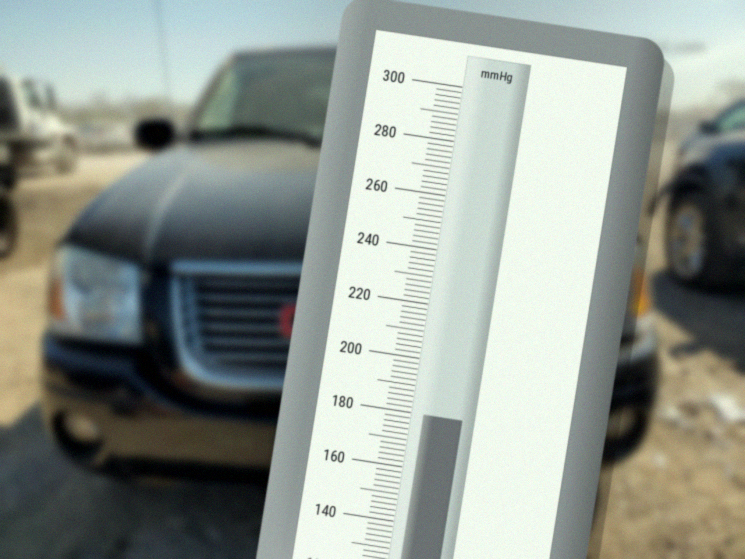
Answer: 180 mmHg
